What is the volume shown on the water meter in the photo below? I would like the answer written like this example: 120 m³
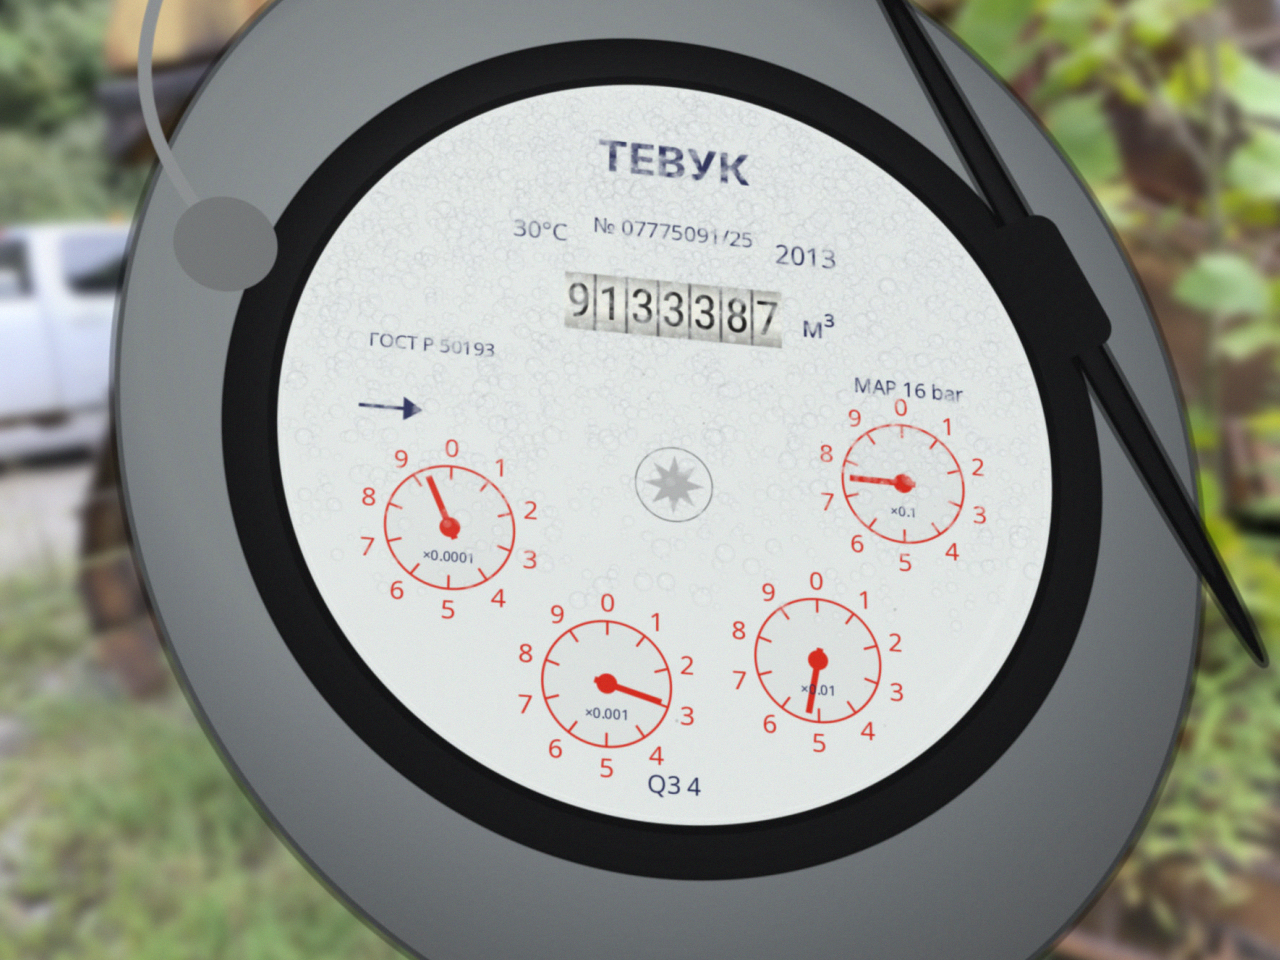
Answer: 9133387.7529 m³
